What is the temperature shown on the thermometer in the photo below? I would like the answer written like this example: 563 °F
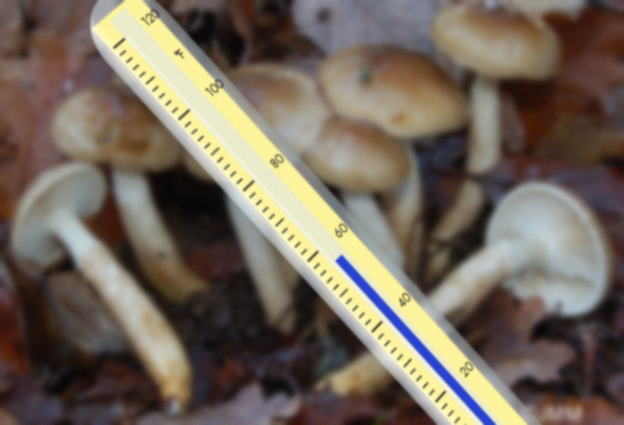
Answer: 56 °F
